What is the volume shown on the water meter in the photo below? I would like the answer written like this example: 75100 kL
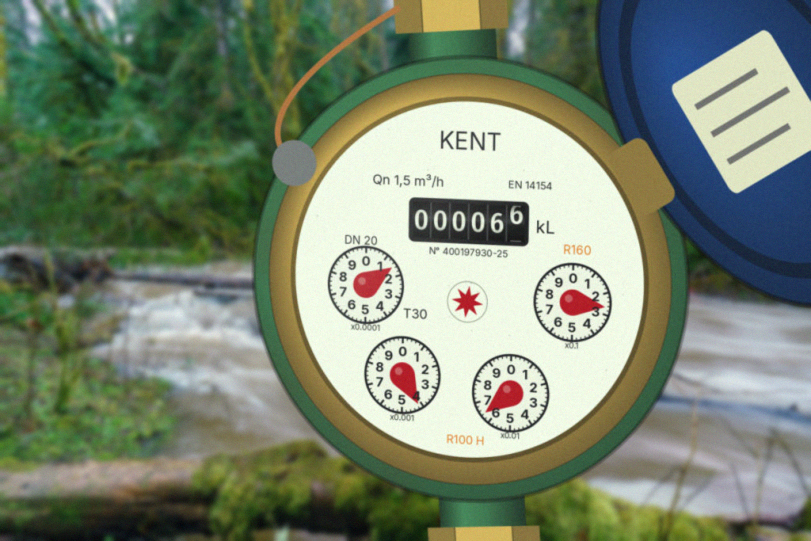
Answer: 66.2641 kL
